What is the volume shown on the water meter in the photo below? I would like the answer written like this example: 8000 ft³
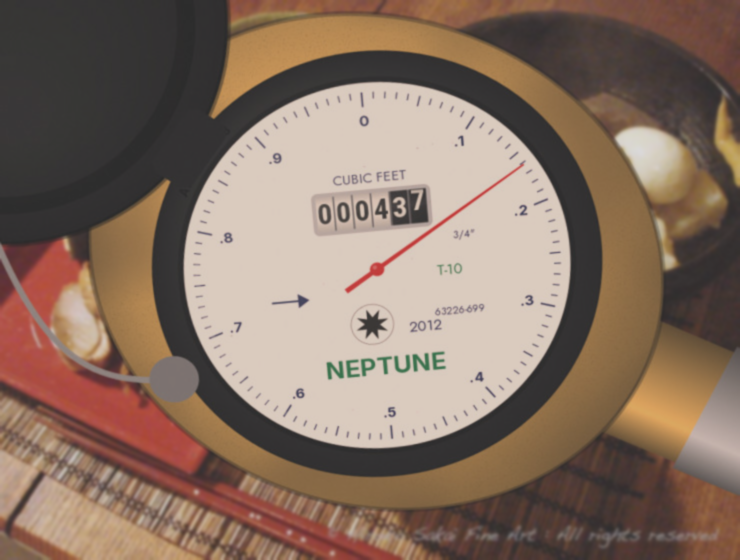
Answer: 437.16 ft³
